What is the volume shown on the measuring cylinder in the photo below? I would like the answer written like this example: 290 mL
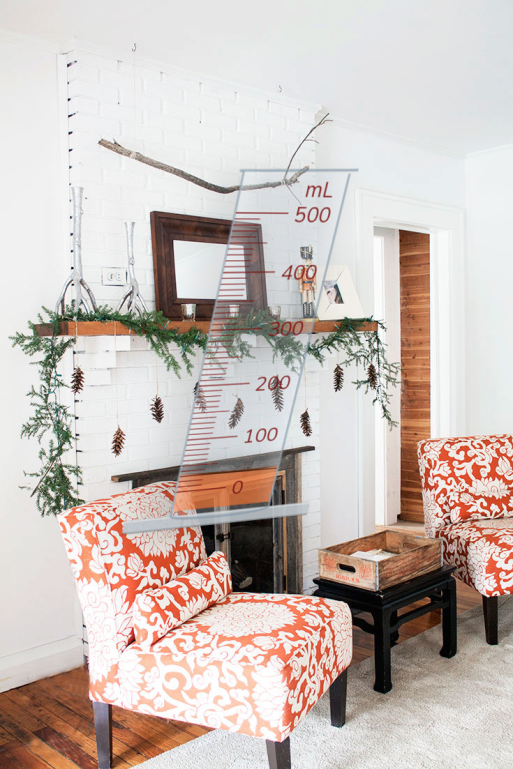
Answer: 30 mL
